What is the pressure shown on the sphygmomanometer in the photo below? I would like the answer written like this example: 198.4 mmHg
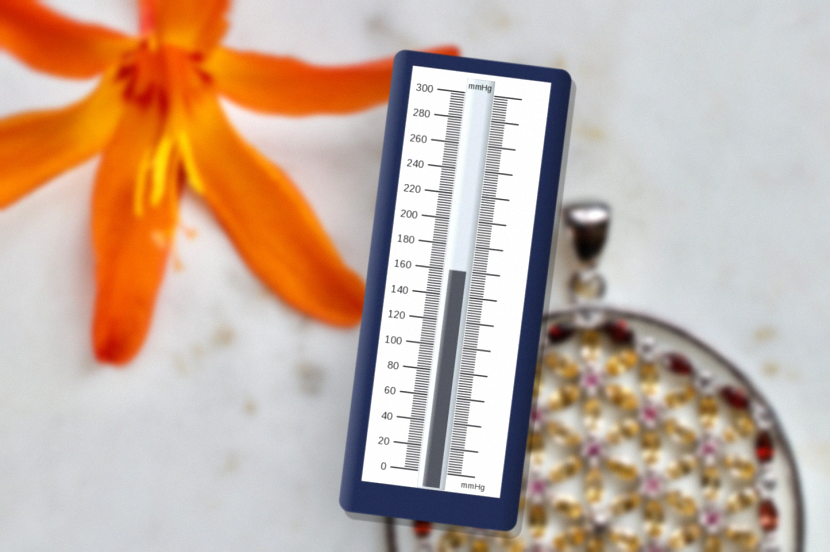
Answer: 160 mmHg
